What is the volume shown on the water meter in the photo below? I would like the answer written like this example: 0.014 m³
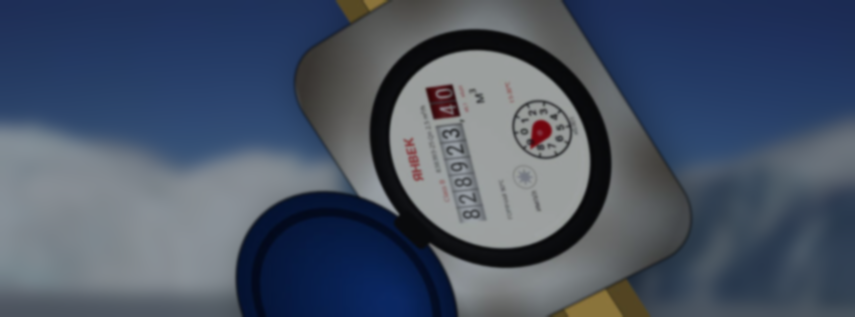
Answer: 828923.398 m³
